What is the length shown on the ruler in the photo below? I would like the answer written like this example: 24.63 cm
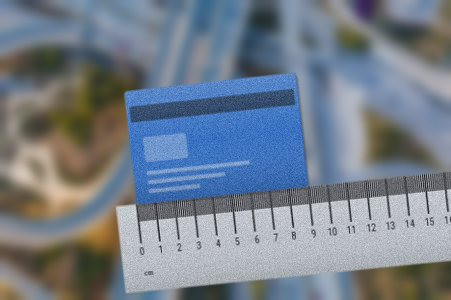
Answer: 9 cm
